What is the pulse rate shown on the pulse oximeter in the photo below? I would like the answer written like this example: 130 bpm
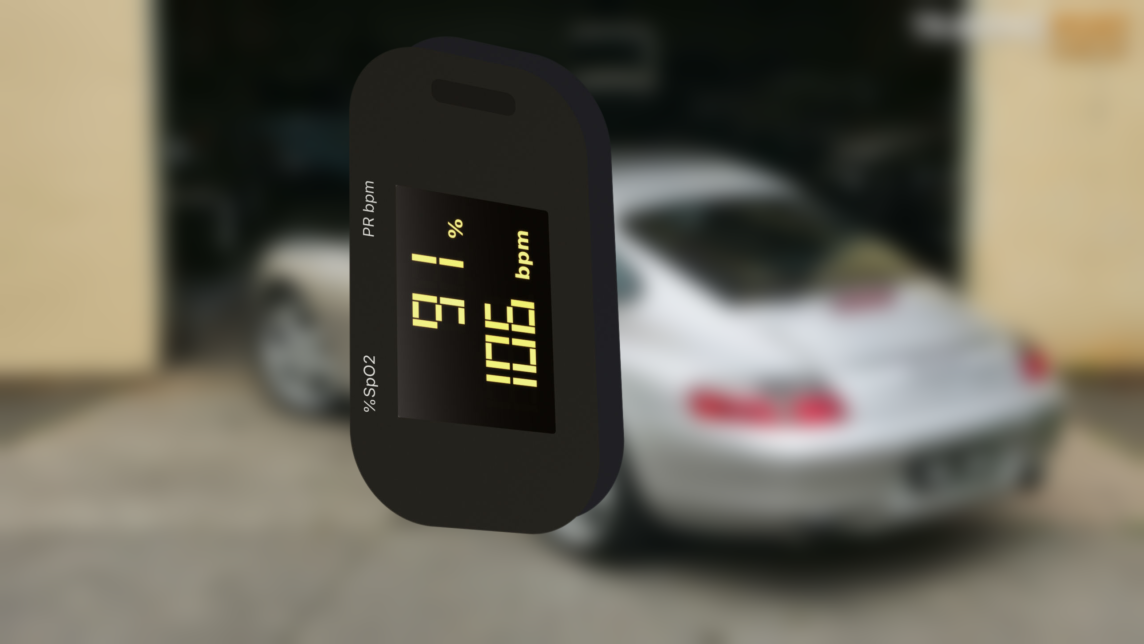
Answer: 106 bpm
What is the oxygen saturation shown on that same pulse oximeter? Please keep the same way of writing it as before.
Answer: 91 %
